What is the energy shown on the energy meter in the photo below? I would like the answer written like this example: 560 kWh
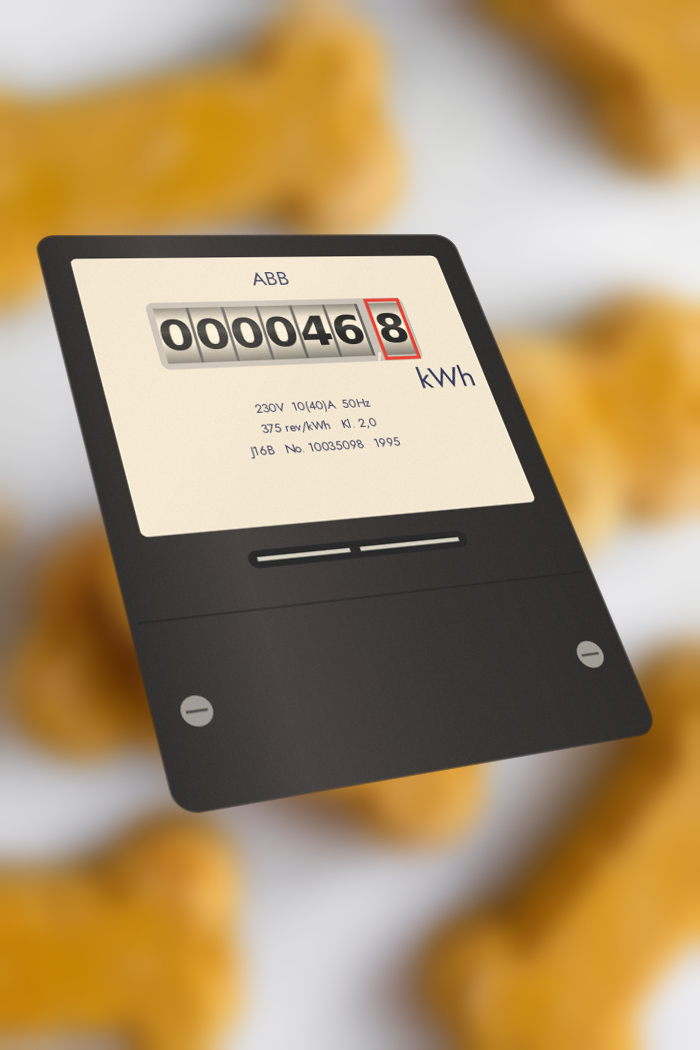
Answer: 46.8 kWh
